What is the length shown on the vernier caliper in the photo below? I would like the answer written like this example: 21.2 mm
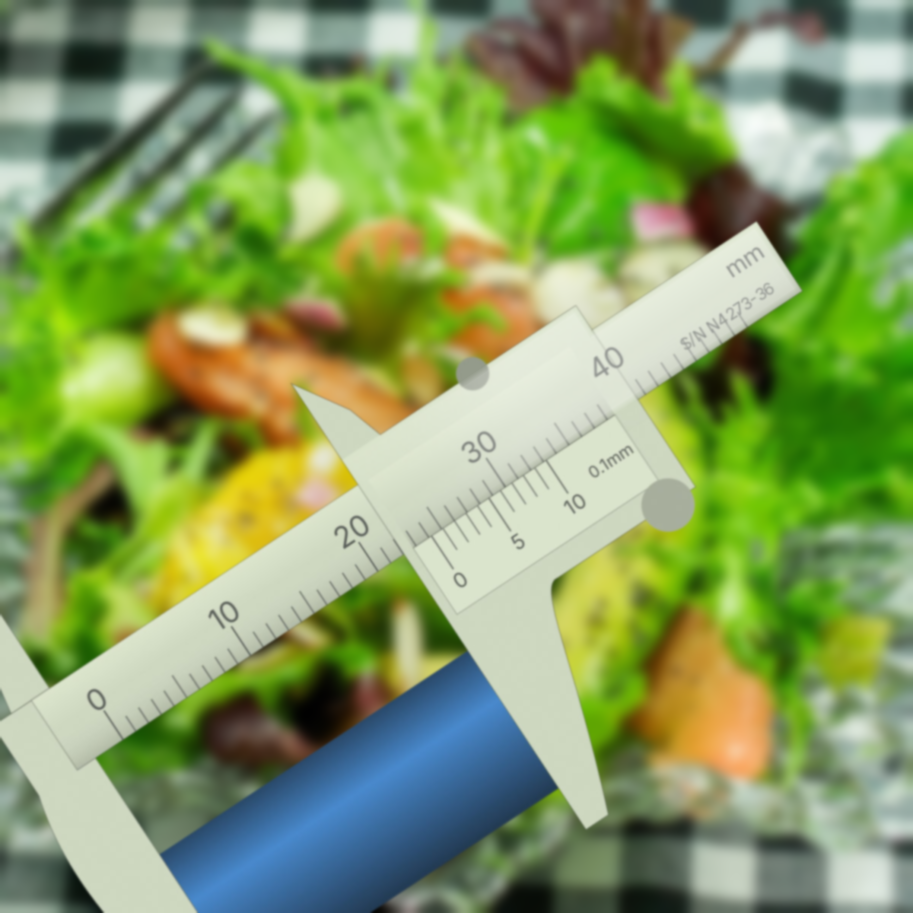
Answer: 24.2 mm
